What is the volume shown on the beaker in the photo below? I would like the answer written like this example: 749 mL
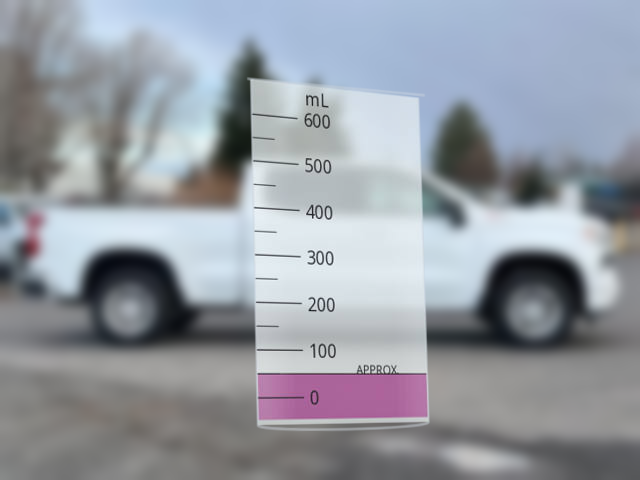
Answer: 50 mL
